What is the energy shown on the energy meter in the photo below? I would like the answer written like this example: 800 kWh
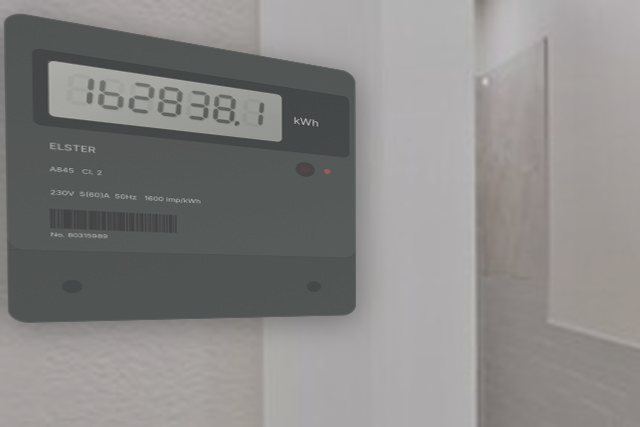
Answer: 162838.1 kWh
